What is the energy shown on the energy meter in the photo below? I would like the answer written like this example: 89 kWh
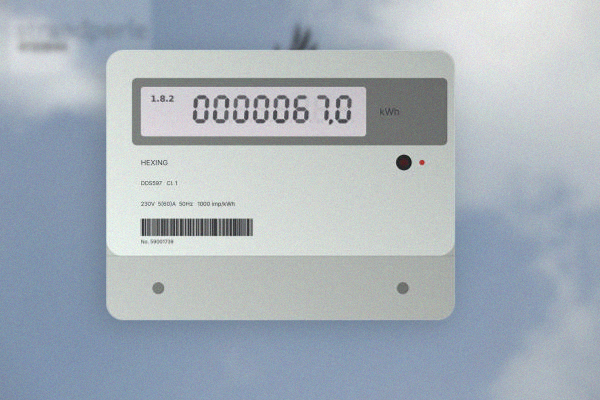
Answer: 67.0 kWh
